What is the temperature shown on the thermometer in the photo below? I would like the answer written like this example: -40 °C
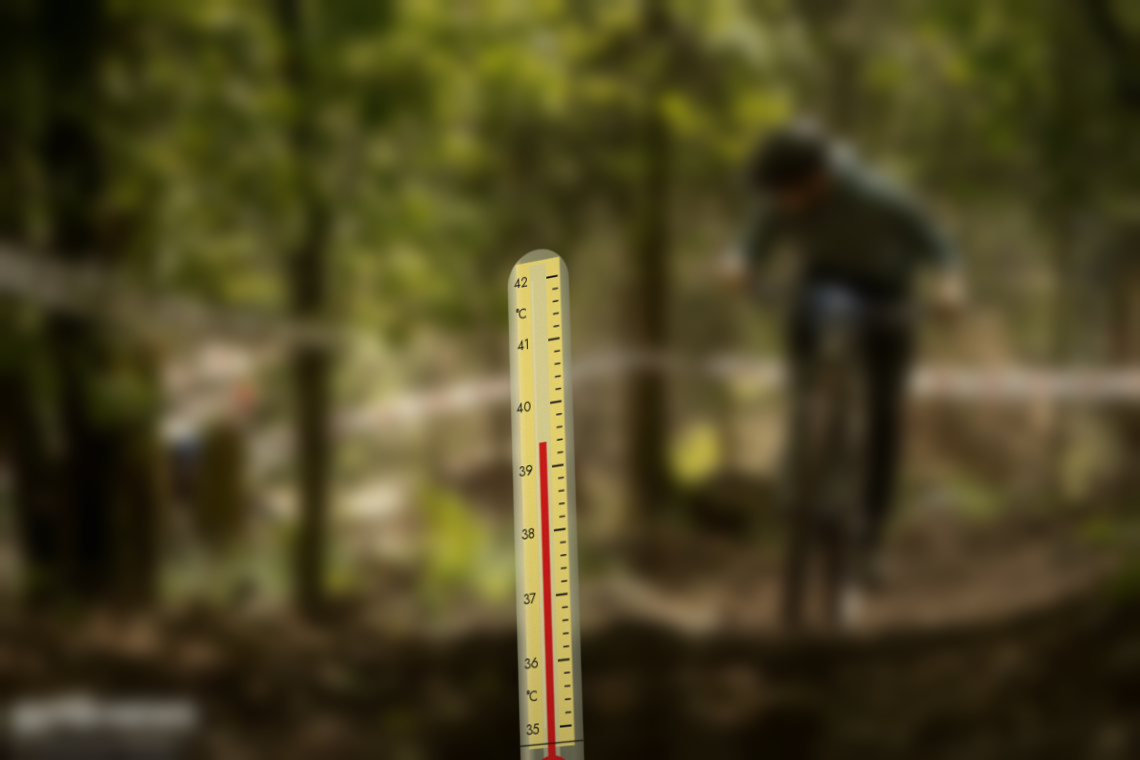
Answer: 39.4 °C
